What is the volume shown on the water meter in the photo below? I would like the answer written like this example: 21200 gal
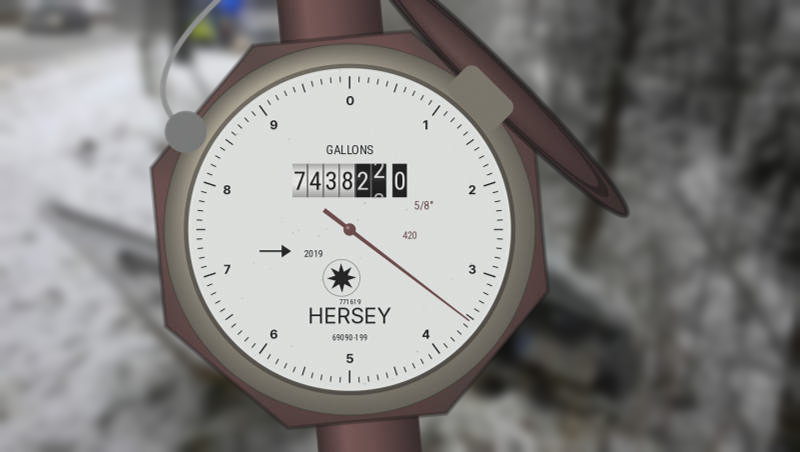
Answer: 7438223.5 gal
